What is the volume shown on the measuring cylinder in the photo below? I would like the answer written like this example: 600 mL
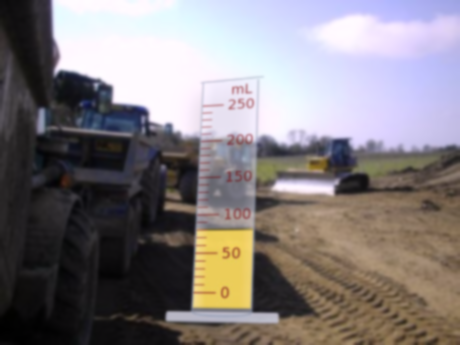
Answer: 80 mL
